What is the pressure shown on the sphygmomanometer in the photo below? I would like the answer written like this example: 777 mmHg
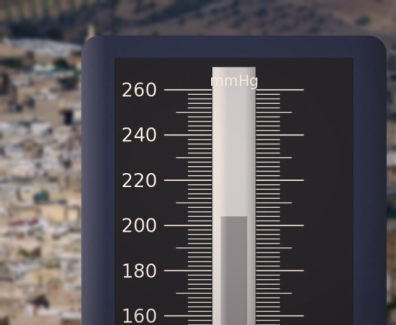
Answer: 204 mmHg
